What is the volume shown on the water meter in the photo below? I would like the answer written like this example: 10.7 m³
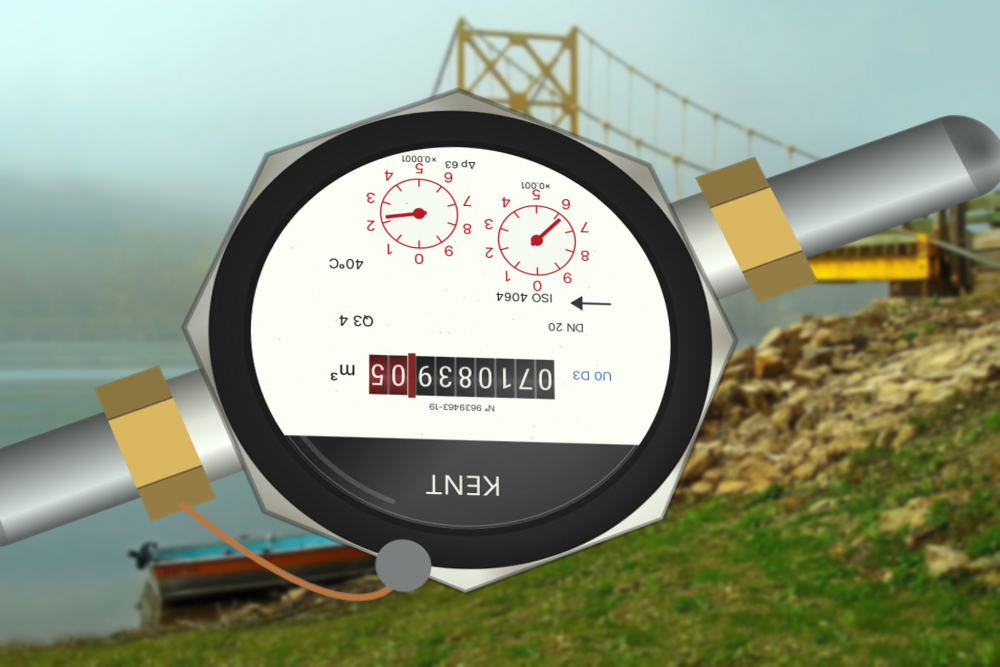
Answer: 710839.0562 m³
